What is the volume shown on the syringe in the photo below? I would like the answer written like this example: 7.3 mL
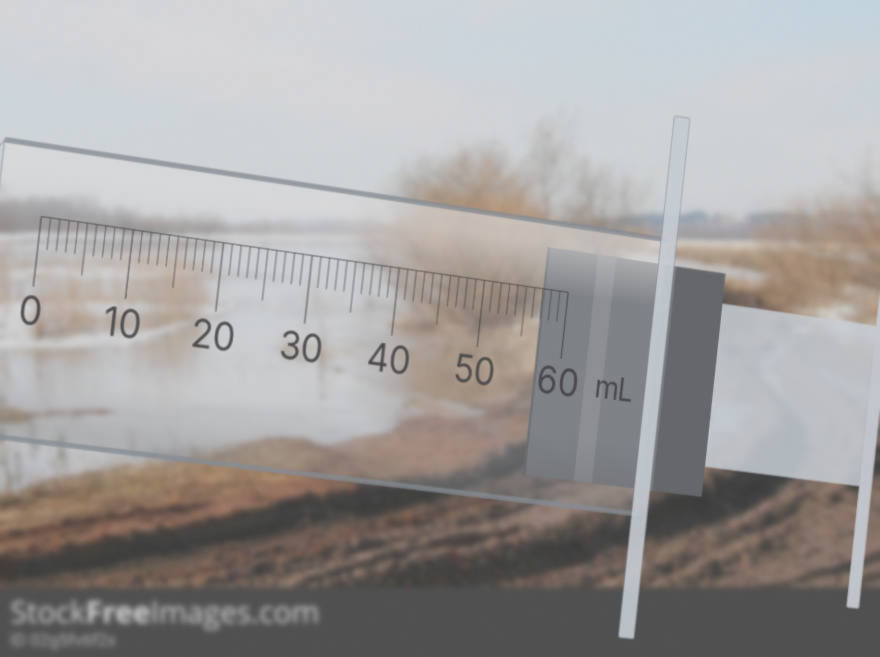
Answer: 57 mL
